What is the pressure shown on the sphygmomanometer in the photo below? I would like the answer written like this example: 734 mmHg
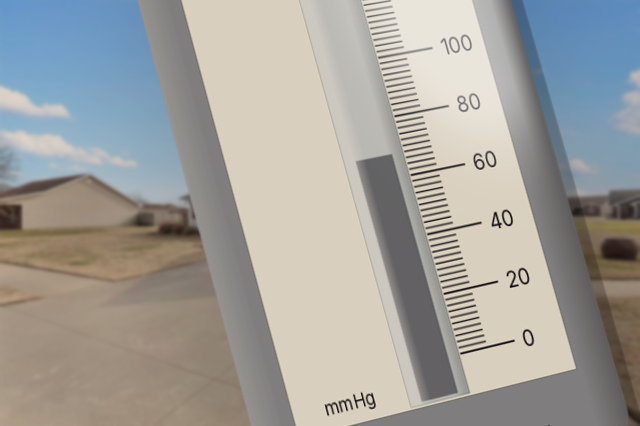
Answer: 68 mmHg
